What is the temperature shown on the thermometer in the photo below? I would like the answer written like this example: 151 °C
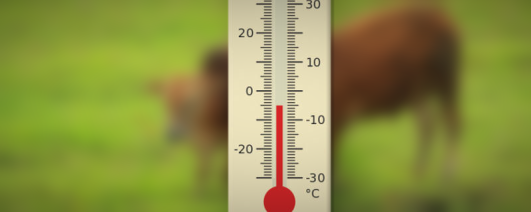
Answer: -5 °C
